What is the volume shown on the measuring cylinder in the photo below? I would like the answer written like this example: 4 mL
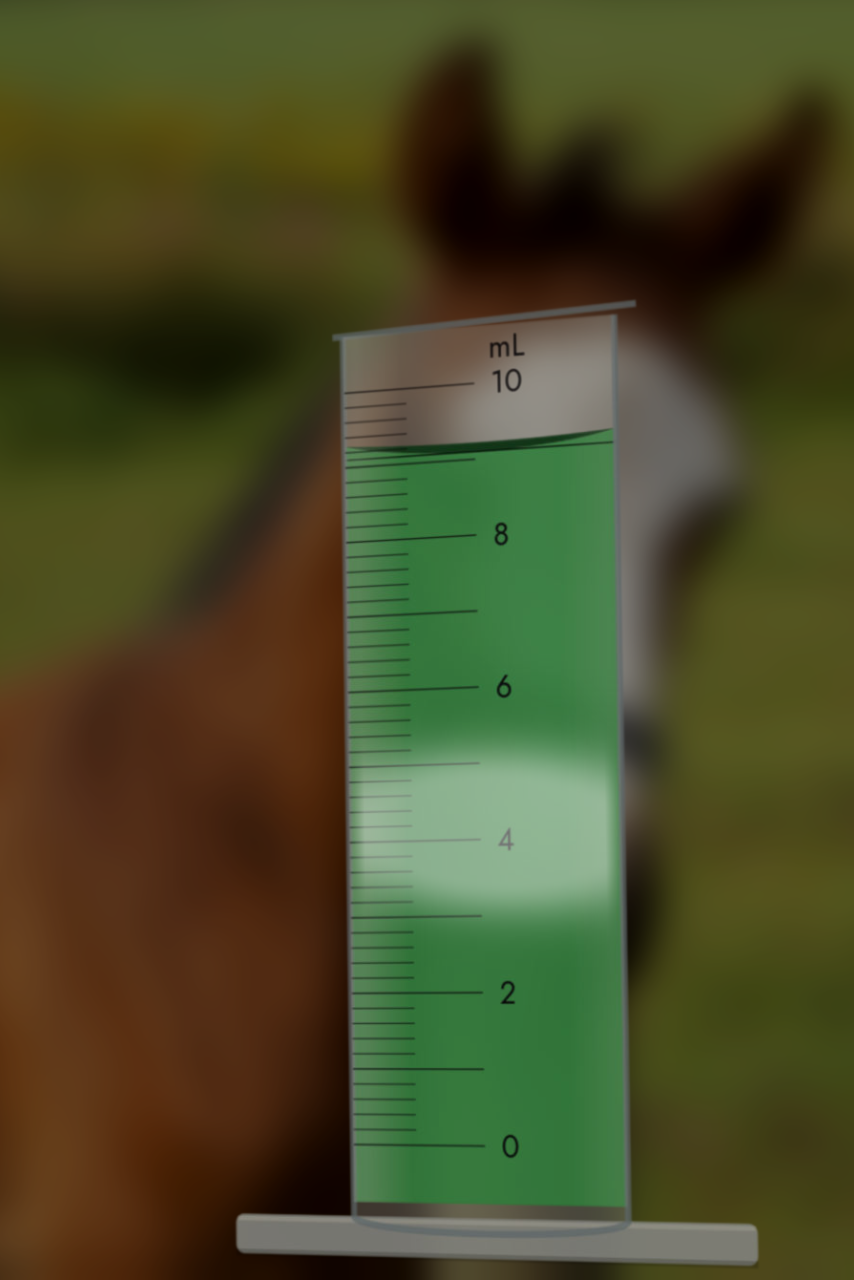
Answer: 9.1 mL
